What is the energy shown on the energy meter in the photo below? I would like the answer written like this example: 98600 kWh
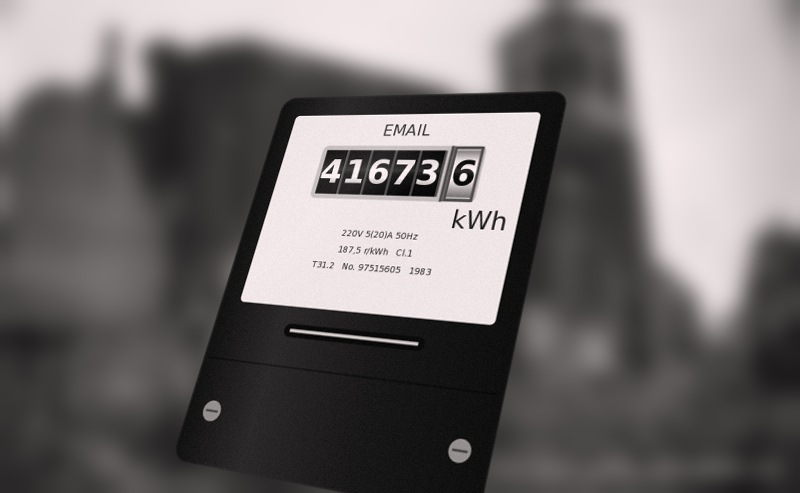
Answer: 41673.6 kWh
